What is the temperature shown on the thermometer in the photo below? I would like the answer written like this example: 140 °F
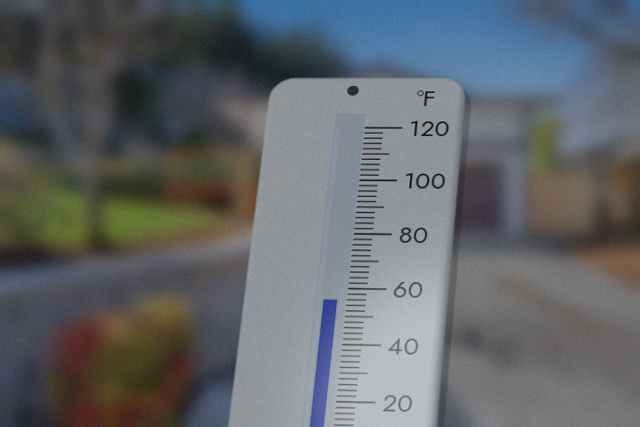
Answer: 56 °F
